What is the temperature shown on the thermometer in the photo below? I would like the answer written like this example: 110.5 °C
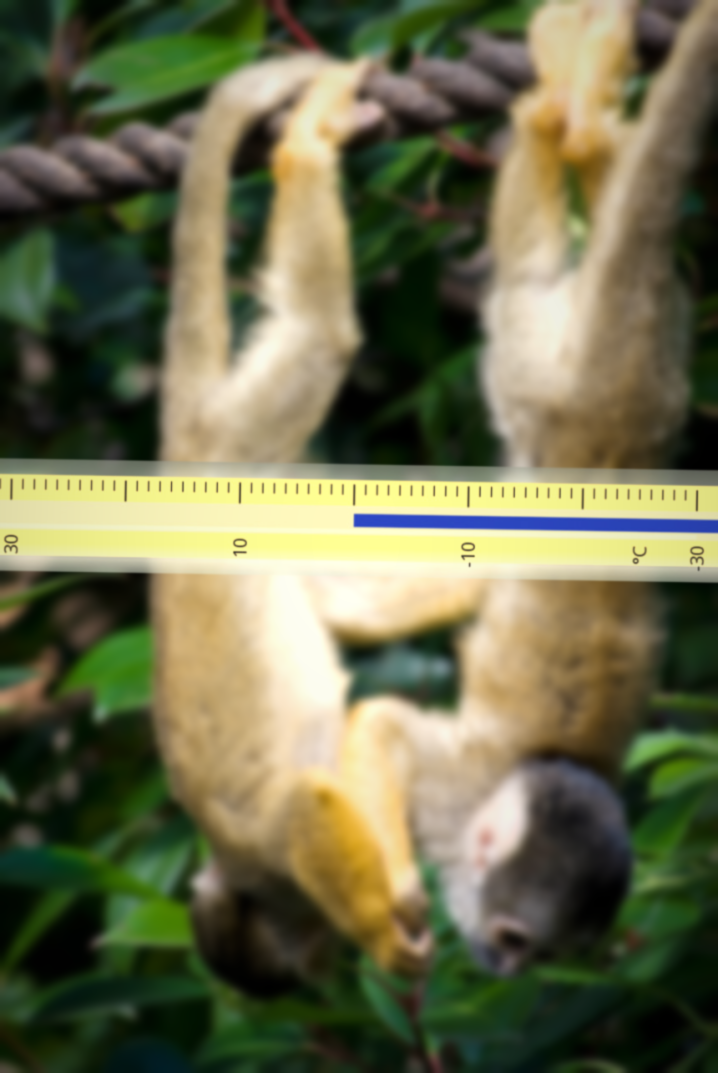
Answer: 0 °C
